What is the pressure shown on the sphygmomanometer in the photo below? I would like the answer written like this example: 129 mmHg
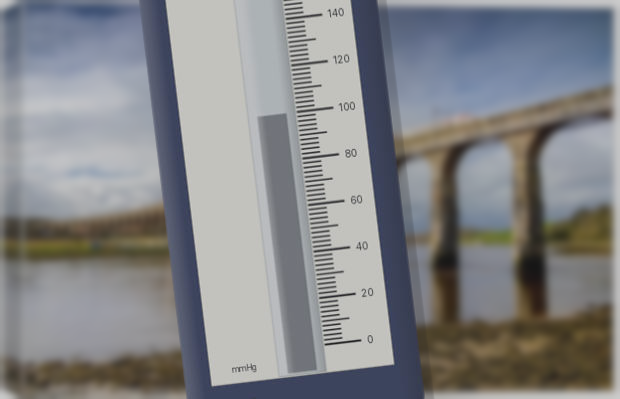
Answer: 100 mmHg
